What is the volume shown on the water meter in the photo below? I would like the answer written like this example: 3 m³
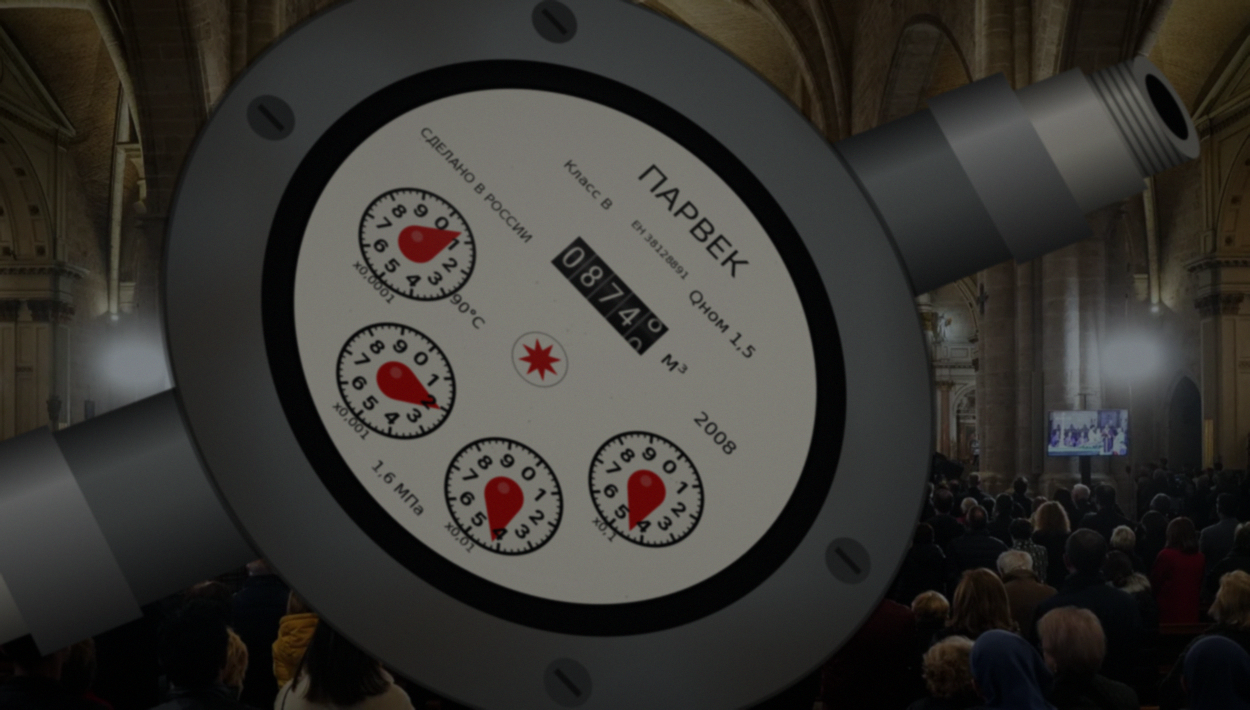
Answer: 8748.4420 m³
